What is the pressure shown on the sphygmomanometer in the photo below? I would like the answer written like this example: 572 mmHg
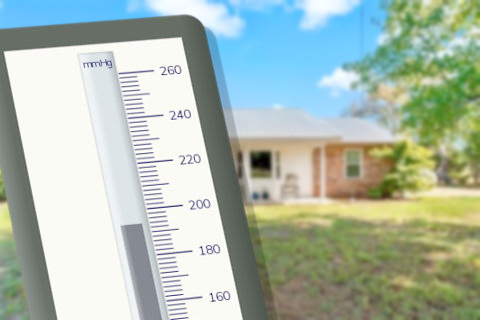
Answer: 194 mmHg
